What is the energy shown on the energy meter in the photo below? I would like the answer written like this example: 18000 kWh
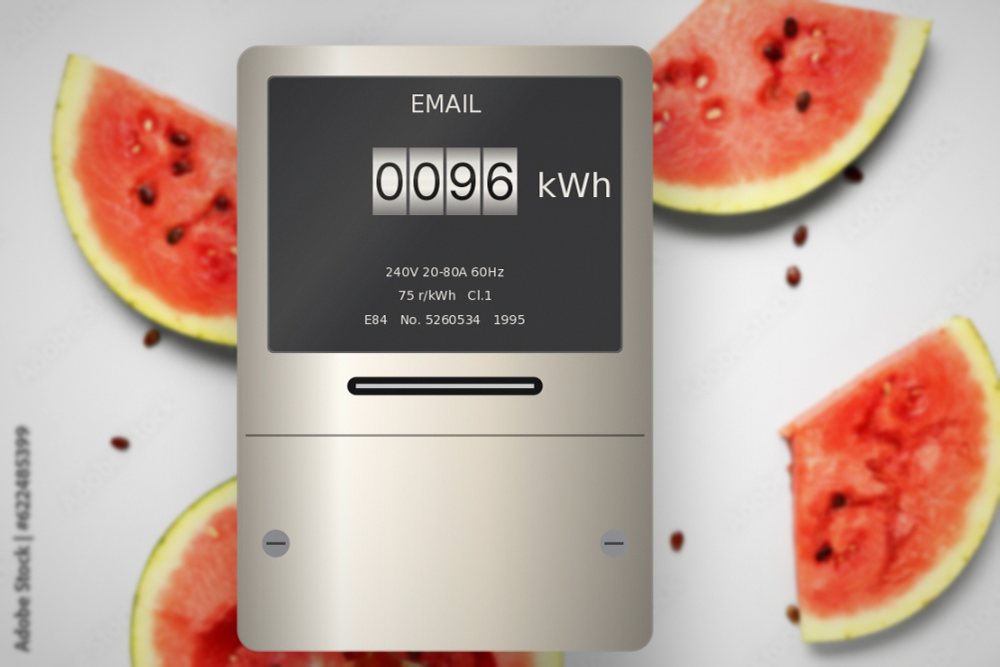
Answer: 96 kWh
